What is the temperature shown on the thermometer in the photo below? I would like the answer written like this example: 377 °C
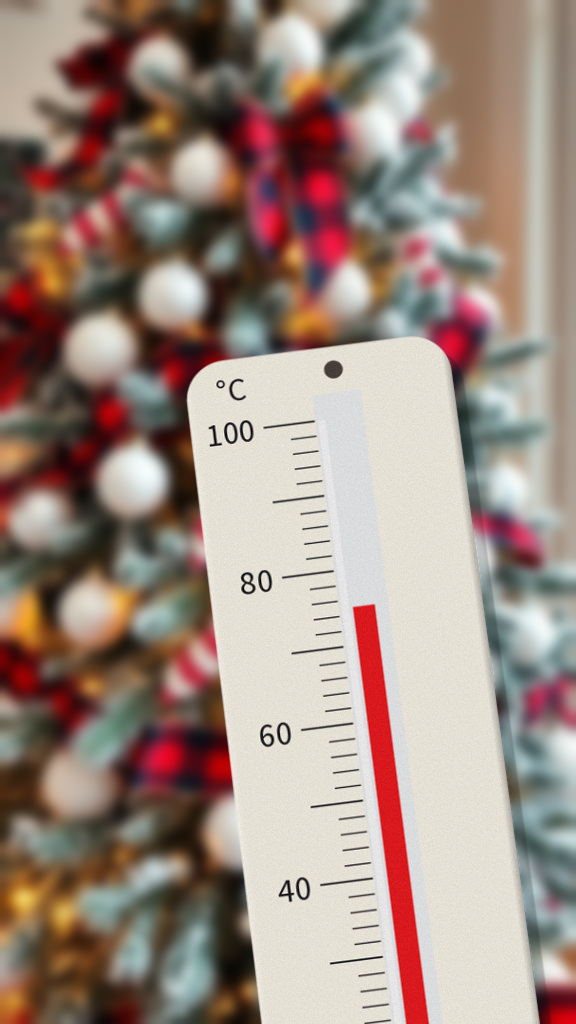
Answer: 75 °C
